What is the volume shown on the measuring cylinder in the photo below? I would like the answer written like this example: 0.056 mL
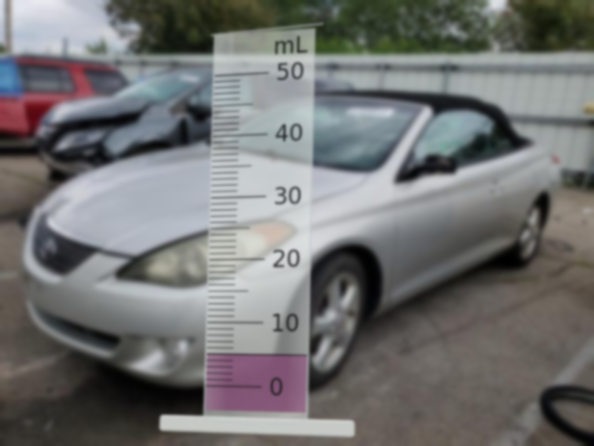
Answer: 5 mL
